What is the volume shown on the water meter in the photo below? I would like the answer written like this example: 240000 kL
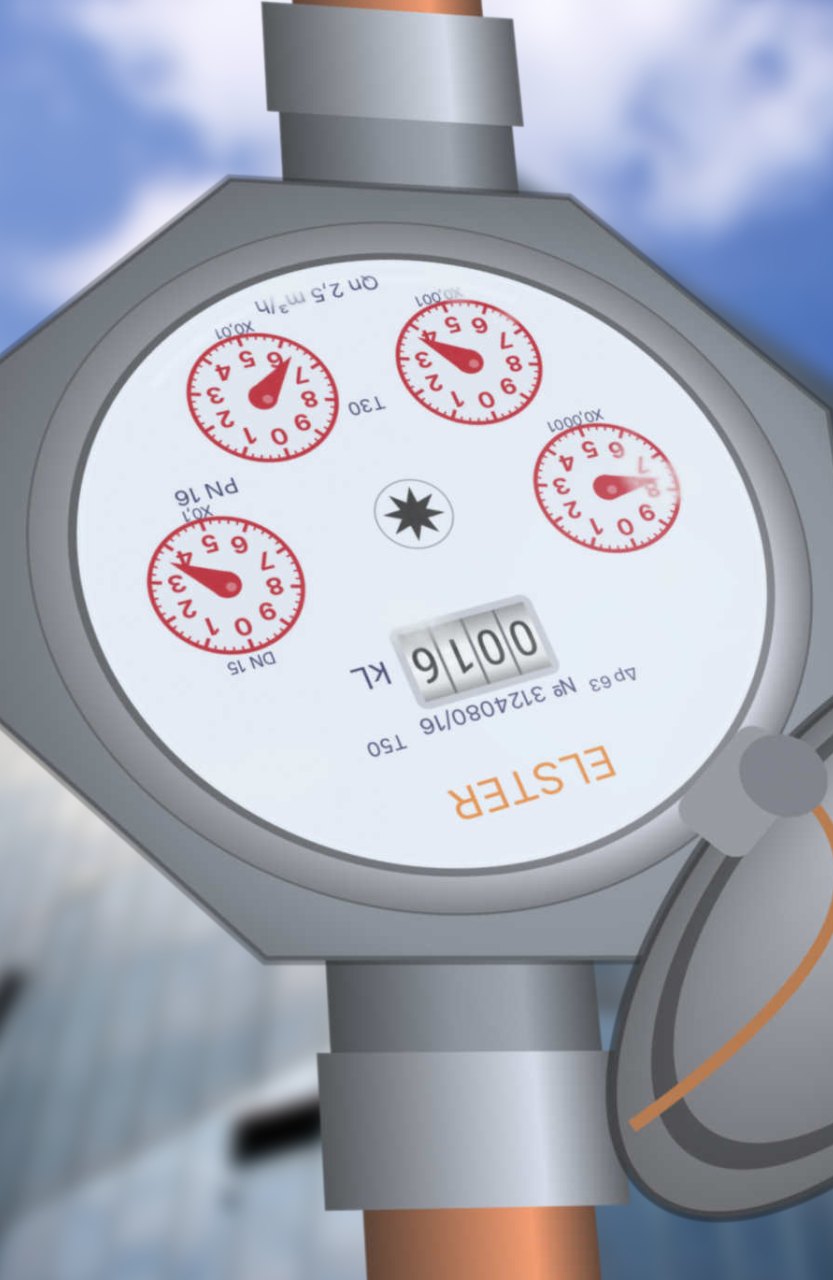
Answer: 16.3637 kL
